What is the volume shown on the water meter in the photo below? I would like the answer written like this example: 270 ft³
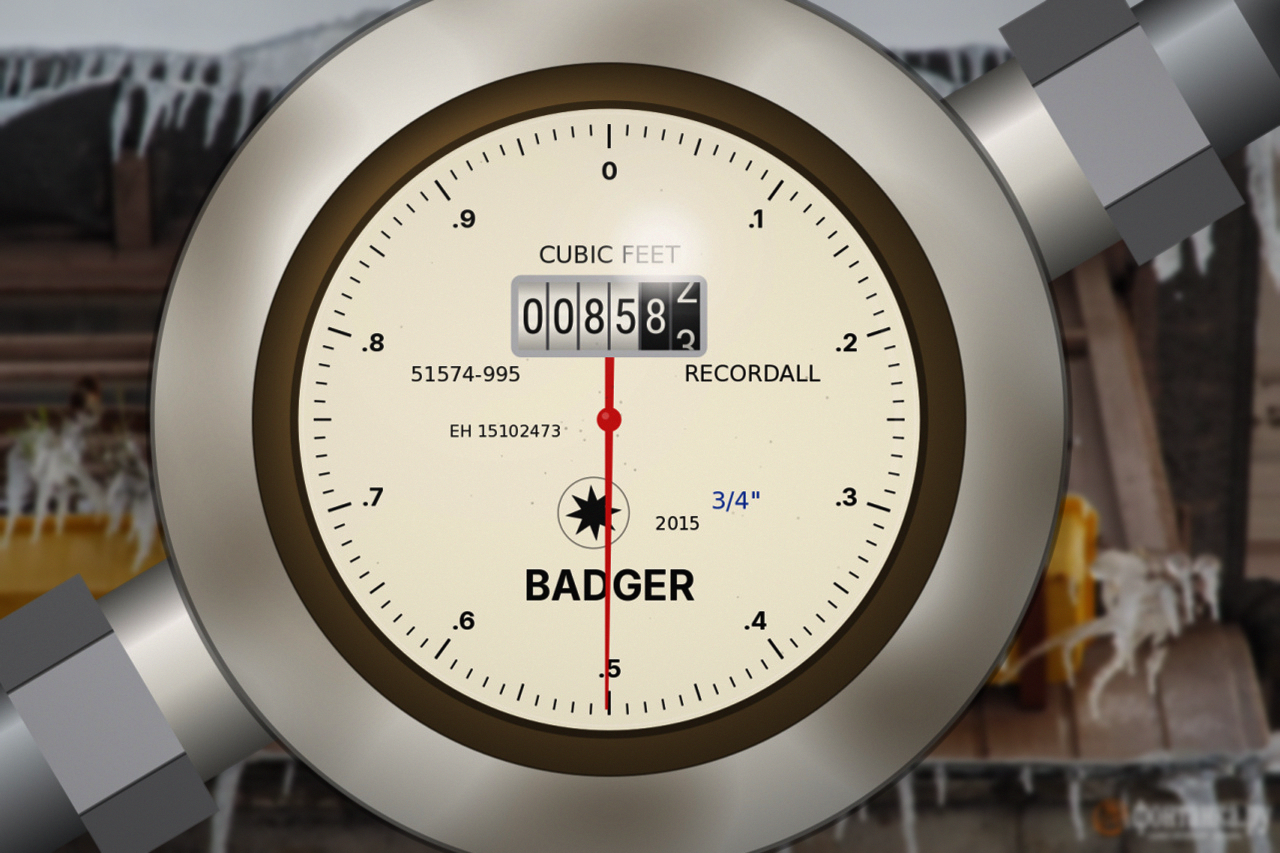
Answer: 8582.50 ft³
